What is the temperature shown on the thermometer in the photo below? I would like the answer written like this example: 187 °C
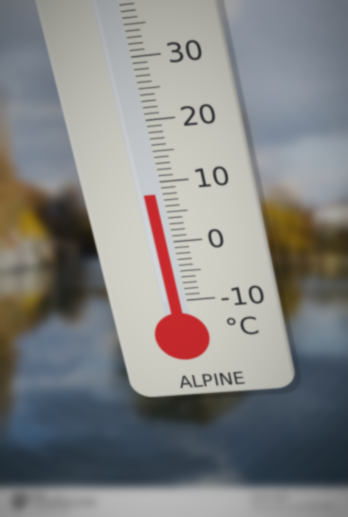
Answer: 8 °C
